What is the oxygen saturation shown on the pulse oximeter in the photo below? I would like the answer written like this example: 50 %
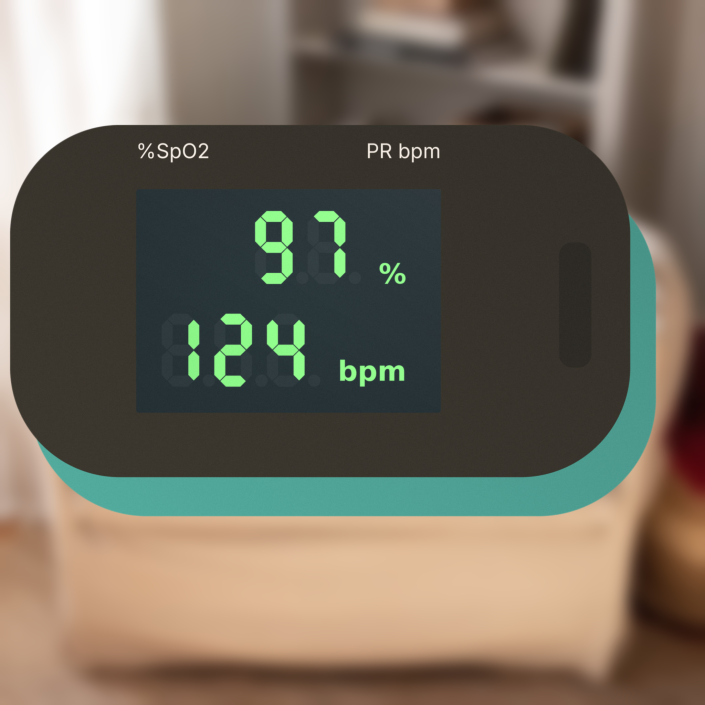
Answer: 97 %
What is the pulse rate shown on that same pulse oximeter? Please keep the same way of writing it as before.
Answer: 124 bpm
